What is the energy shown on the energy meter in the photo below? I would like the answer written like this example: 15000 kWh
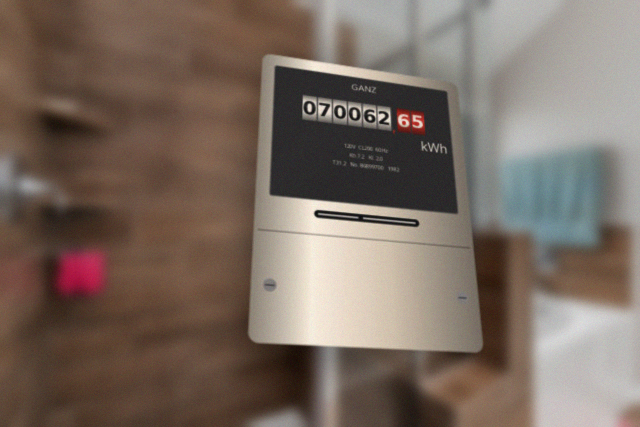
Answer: 70062.65 kWh
